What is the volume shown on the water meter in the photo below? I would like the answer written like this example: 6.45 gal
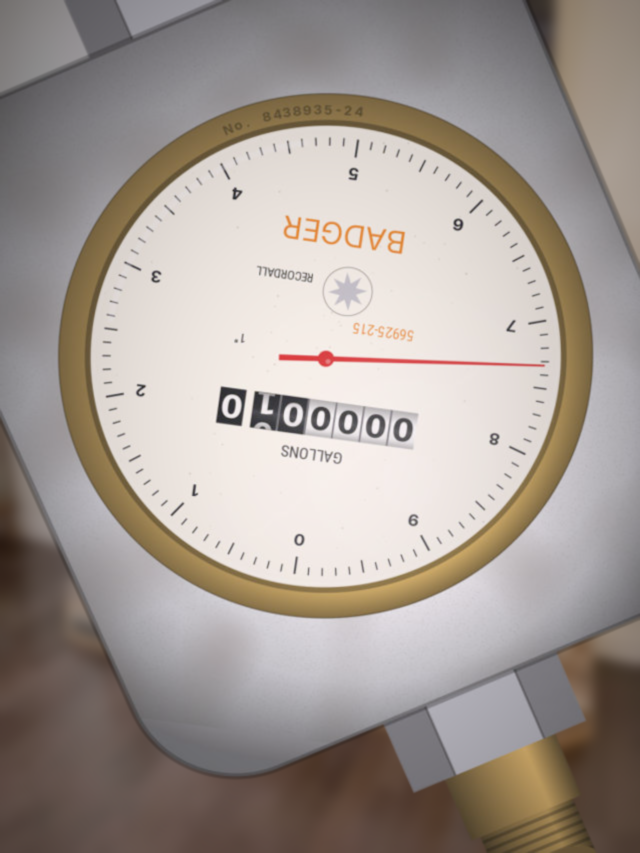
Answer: 7.3 gal
